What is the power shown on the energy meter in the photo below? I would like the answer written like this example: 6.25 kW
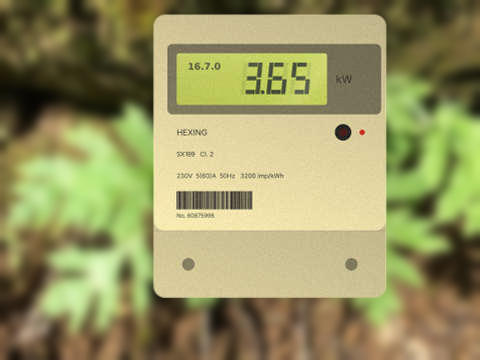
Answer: 3.65 kW
